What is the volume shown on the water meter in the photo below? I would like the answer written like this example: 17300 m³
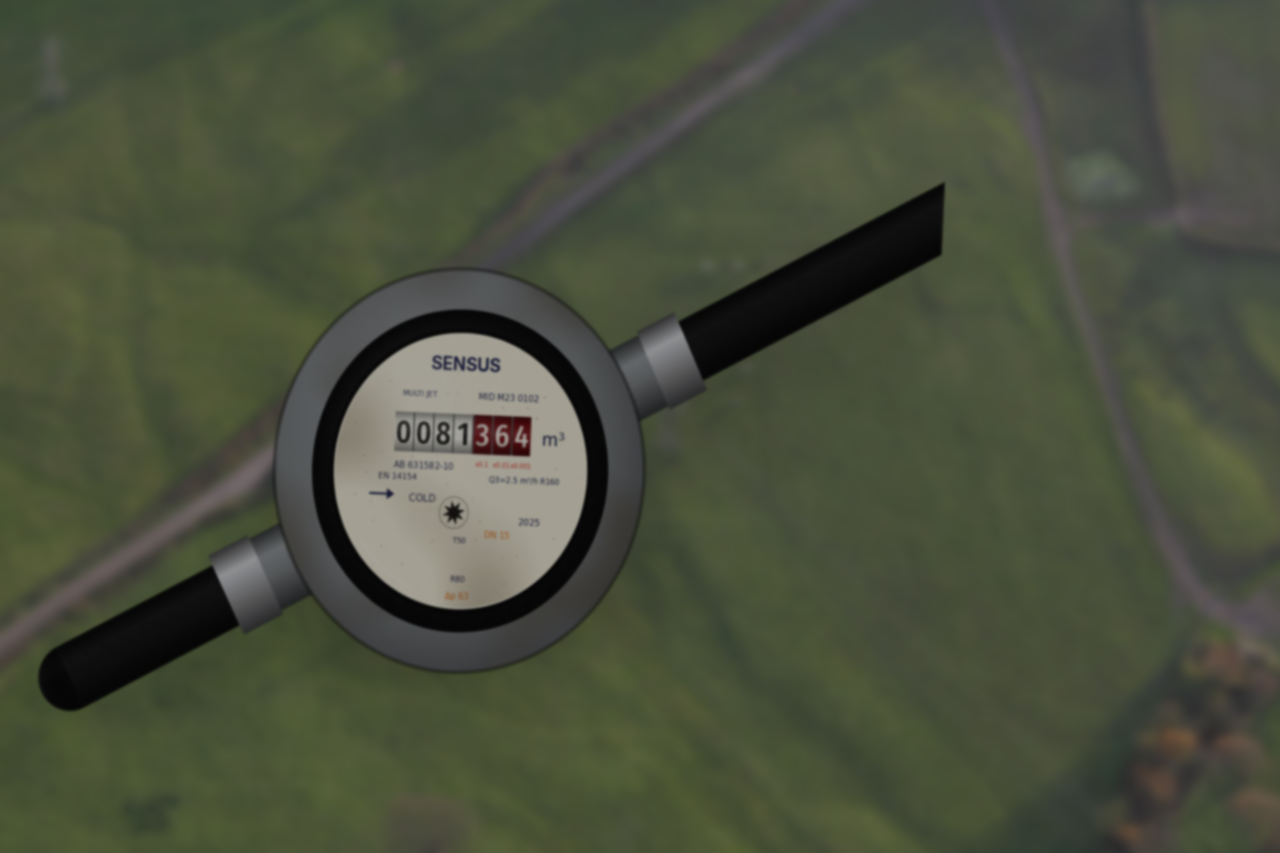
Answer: 81.364 m³
